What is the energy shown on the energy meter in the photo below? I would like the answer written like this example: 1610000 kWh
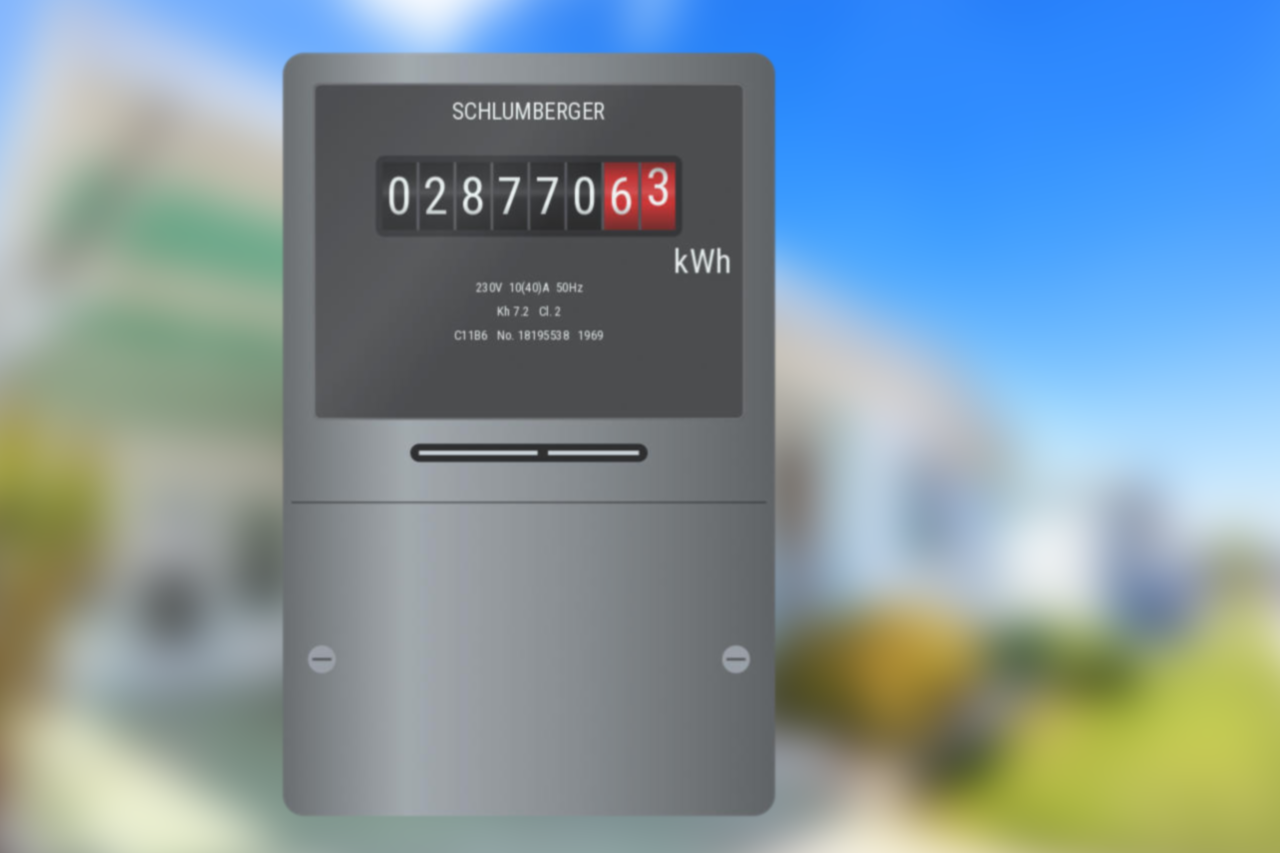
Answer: 28770.63 kWh
